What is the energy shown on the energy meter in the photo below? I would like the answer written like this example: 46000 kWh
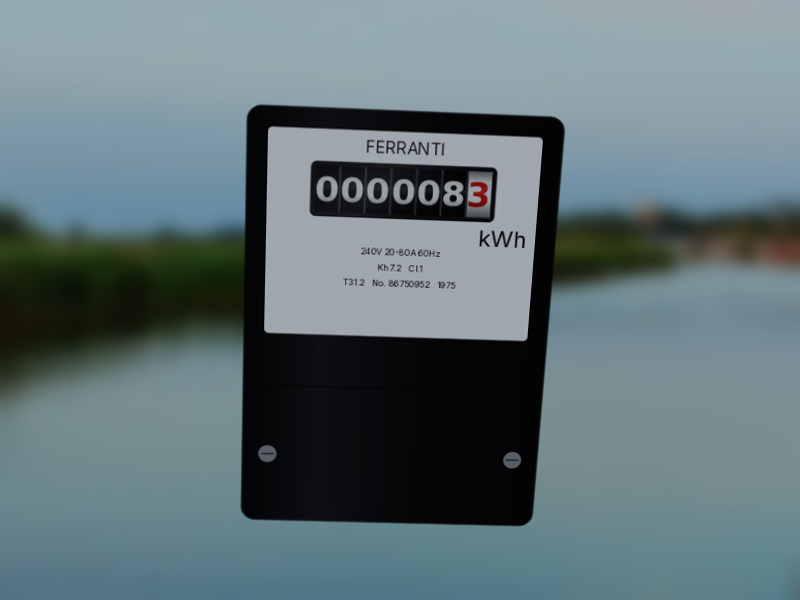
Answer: 8.3 kWh
